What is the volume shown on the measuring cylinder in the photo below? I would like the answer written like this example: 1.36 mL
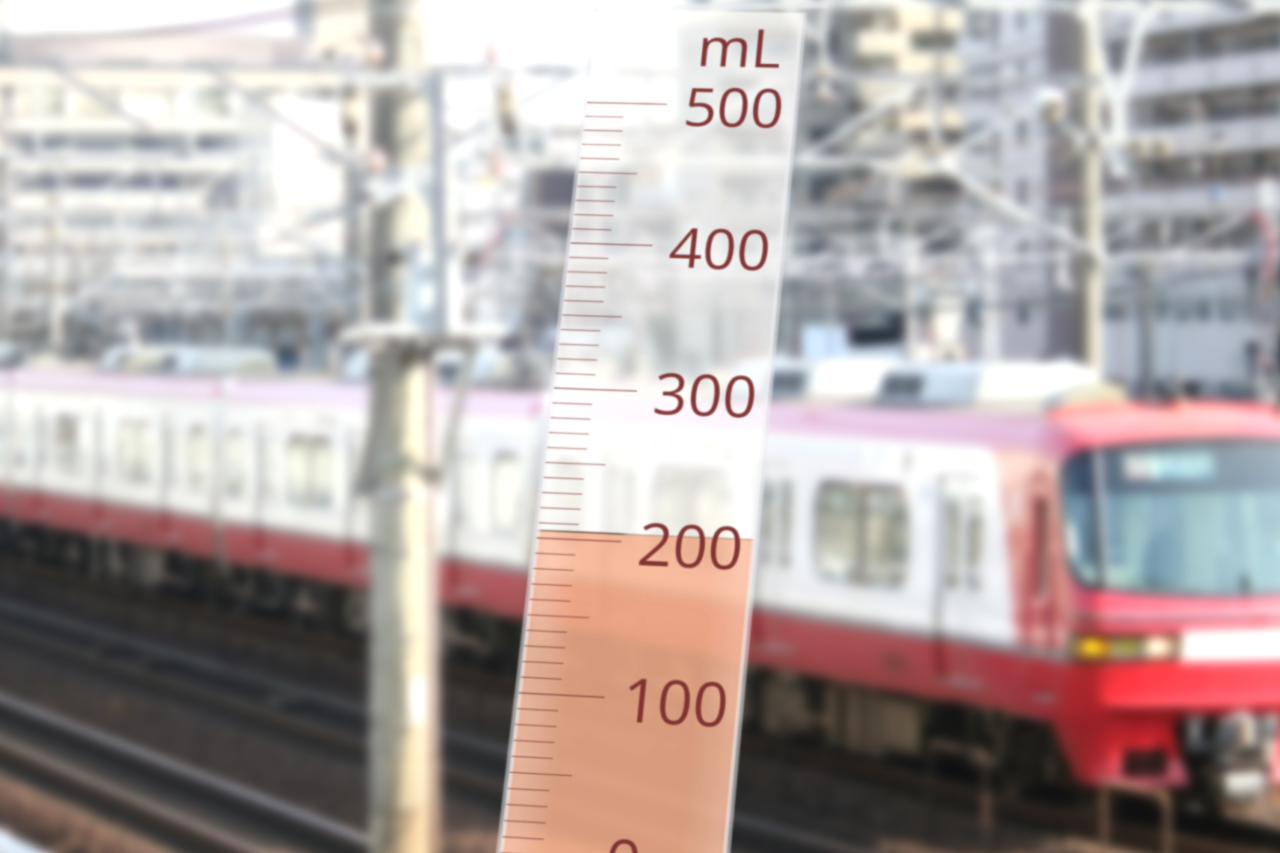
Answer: 205 mL
